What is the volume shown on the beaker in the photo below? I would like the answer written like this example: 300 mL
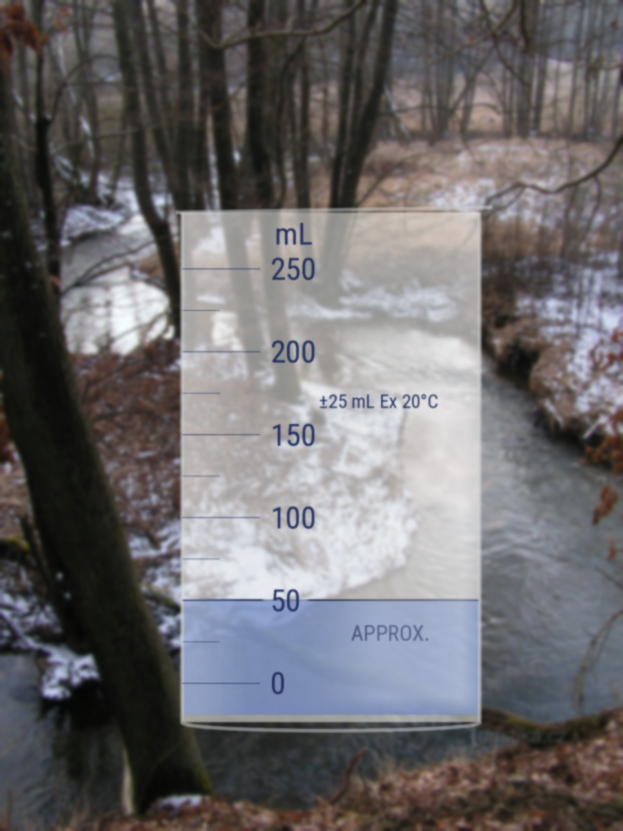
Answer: 50 mL
